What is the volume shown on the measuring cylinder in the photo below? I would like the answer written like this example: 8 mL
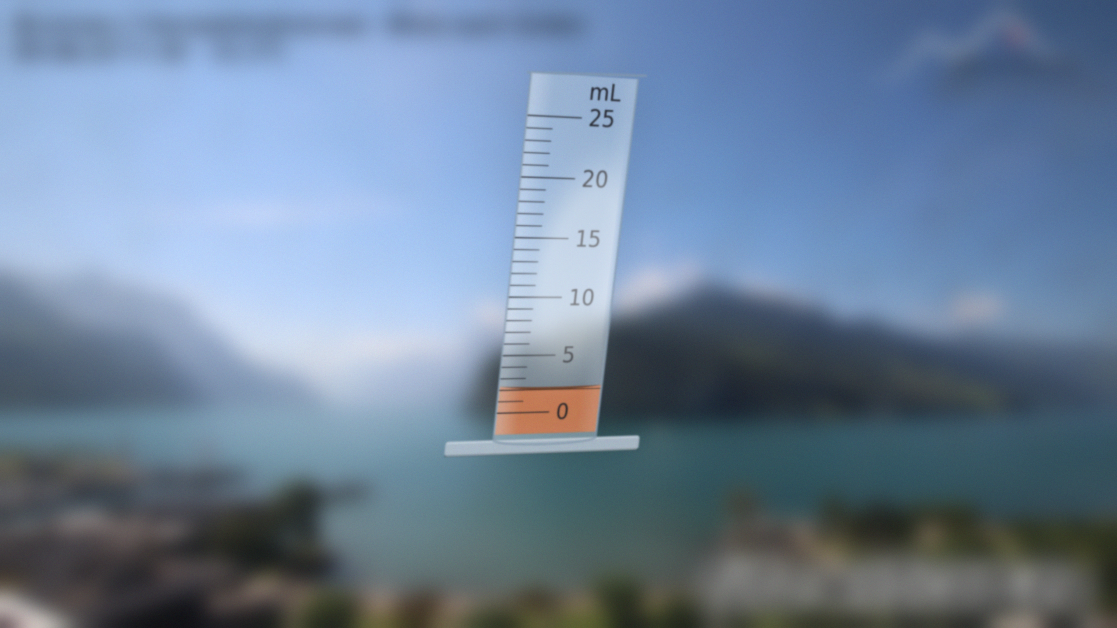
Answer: 2 mL
